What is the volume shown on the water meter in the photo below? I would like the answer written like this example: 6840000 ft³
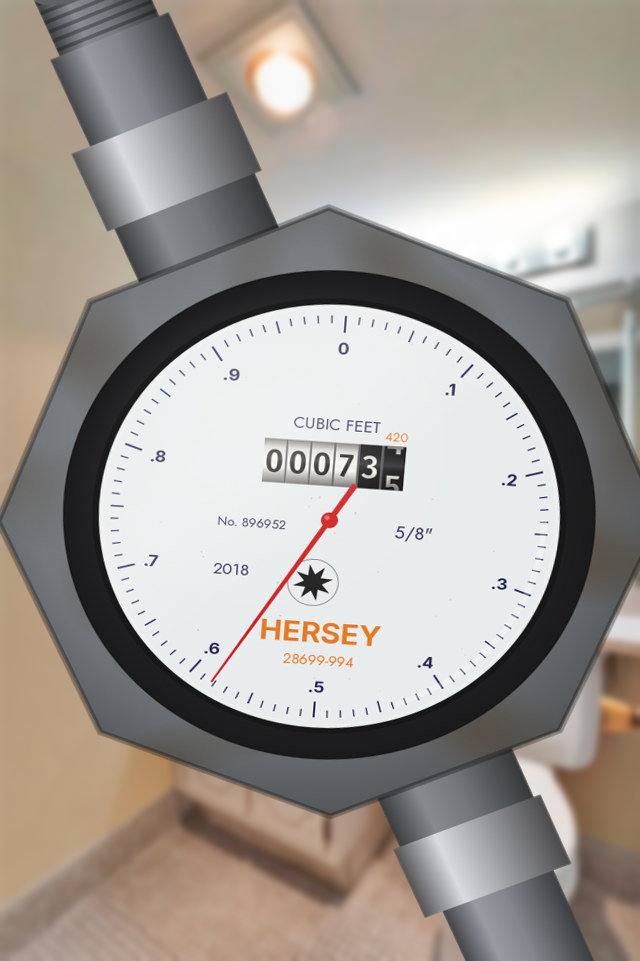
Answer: 734.58 ft³
